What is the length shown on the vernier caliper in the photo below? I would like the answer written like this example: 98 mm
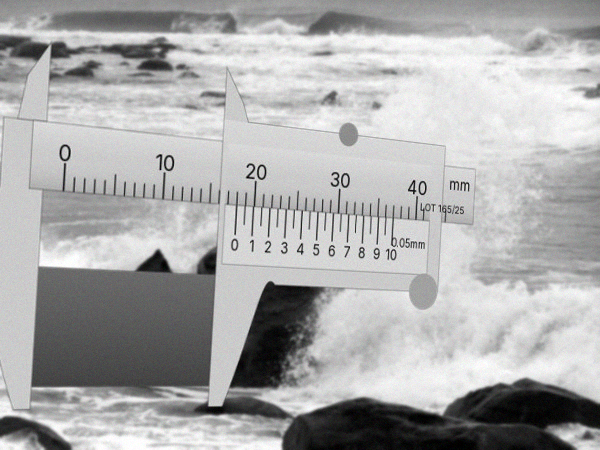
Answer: 18.0 mm
